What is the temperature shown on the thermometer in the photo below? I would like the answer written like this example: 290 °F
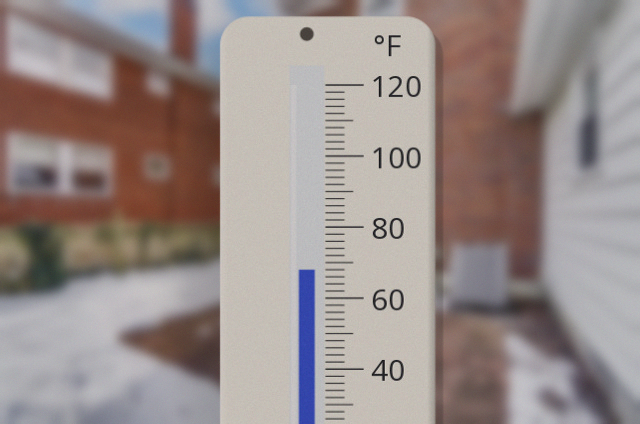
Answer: 68 °F
